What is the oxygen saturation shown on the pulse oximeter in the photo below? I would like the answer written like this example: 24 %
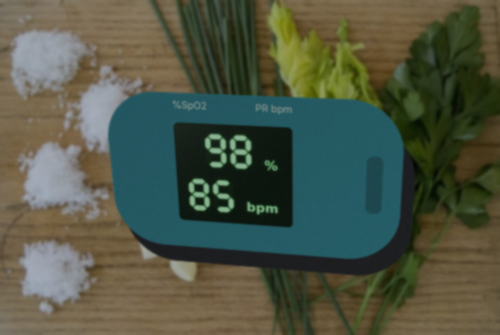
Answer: 98 %
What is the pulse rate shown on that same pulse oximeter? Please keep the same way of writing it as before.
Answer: 85 bpm
